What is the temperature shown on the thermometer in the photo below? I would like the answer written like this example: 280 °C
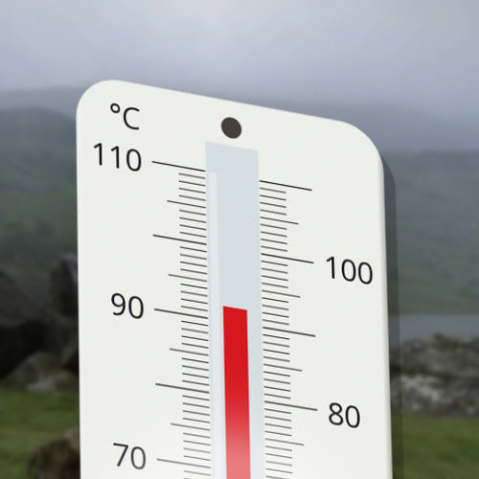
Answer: 92 °C
